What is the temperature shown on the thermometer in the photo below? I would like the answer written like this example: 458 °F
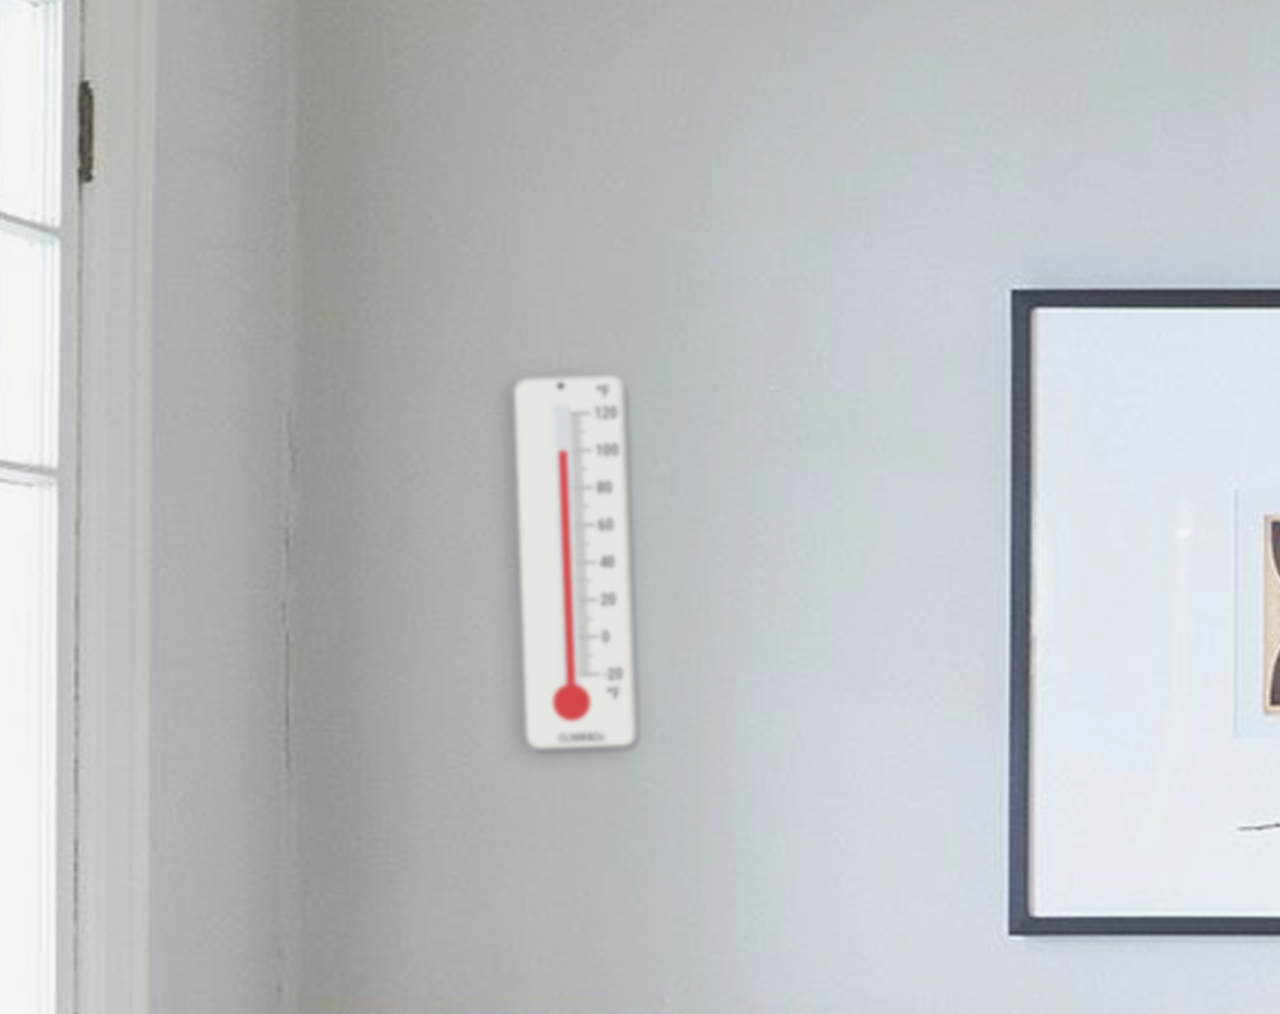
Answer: 100 °F
